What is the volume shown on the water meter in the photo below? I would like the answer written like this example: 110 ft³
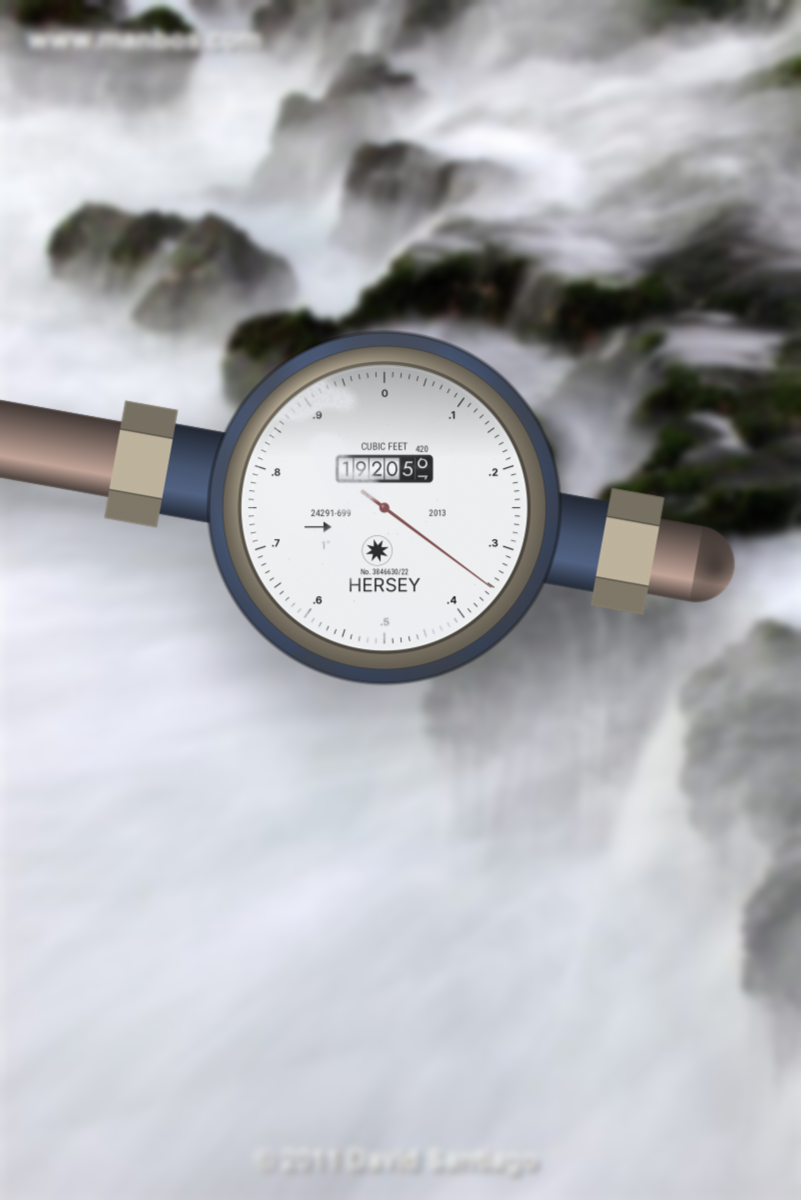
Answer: 192056.35 ft³
